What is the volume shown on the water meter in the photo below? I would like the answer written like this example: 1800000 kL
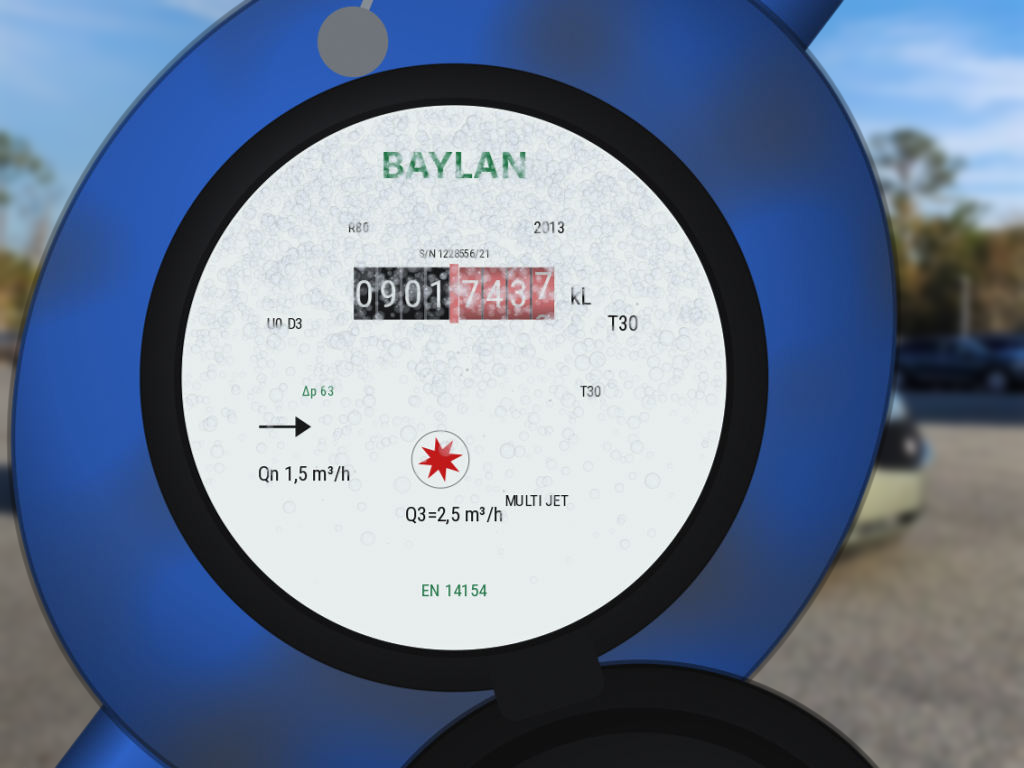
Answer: 901.7437 kL
